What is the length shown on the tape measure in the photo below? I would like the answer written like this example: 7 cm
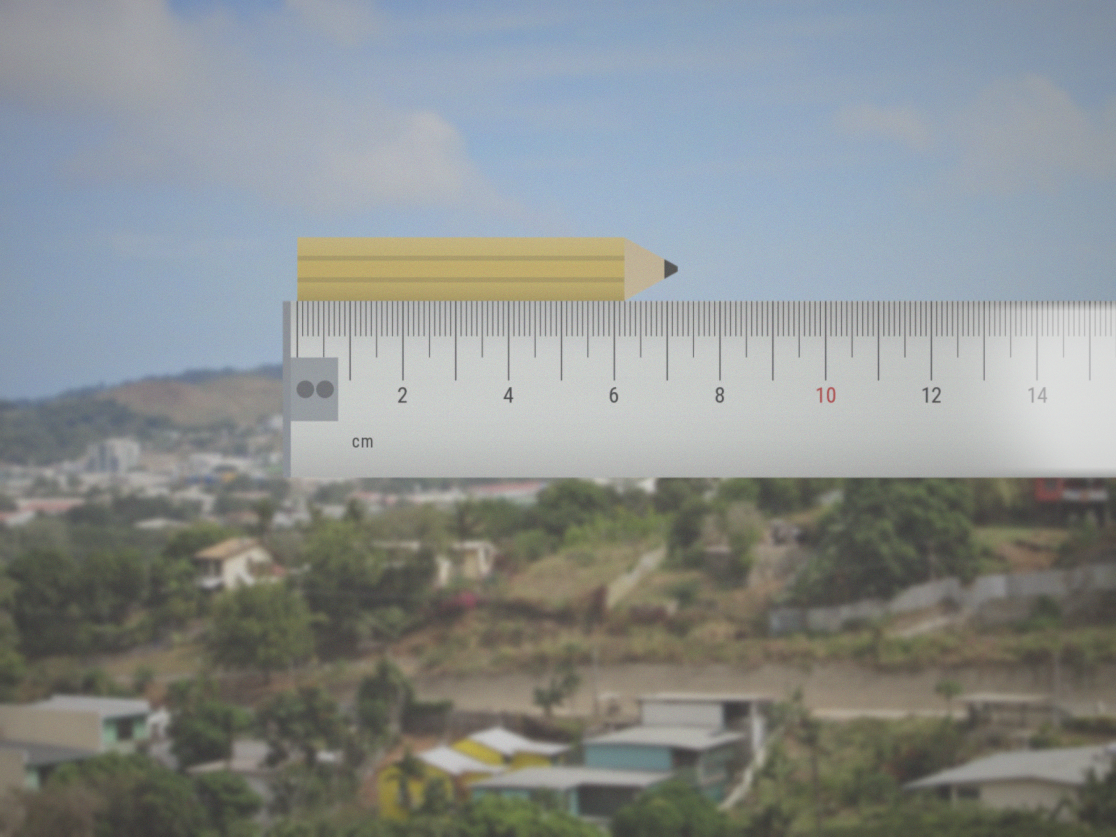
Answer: 7.2 cm
